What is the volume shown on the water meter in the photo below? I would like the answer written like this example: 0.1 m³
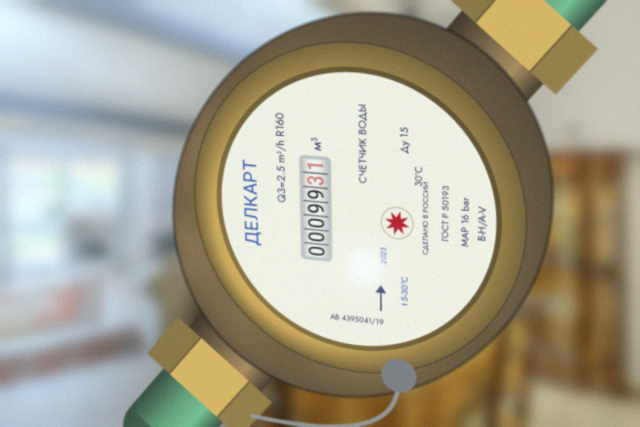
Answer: 99.31 m³
